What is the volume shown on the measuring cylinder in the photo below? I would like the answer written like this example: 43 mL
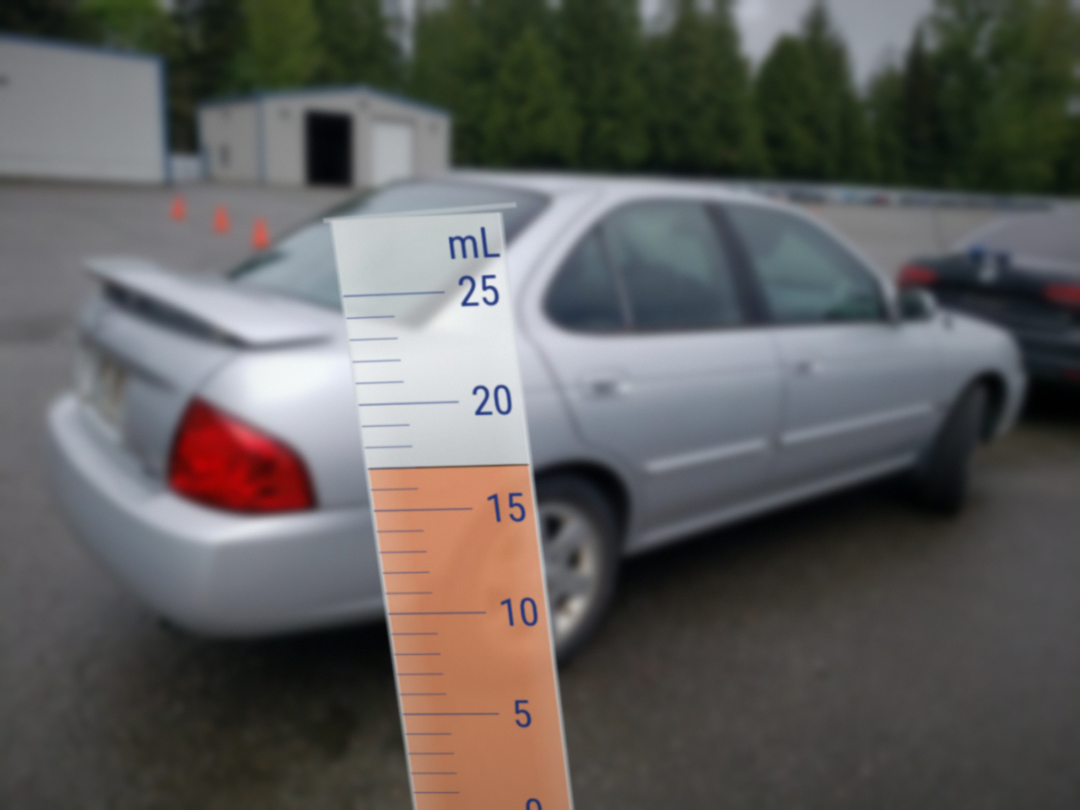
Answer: 17 mL
